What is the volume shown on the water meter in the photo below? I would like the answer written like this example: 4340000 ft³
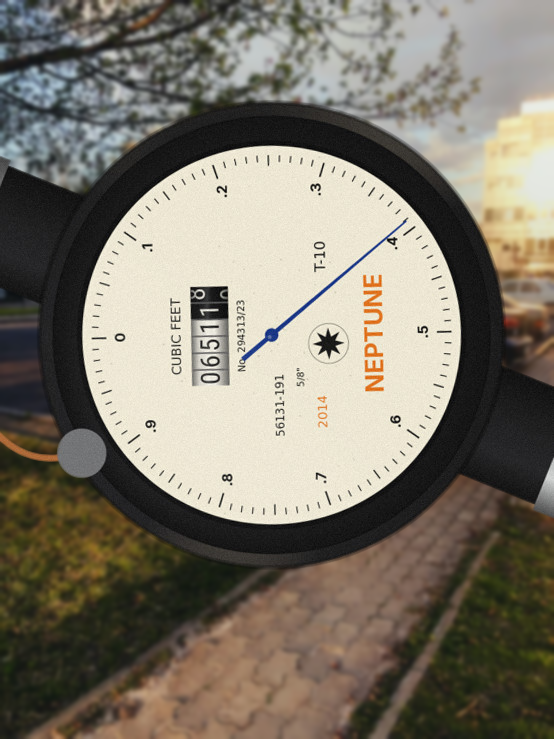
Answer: 65118.39 ft³
